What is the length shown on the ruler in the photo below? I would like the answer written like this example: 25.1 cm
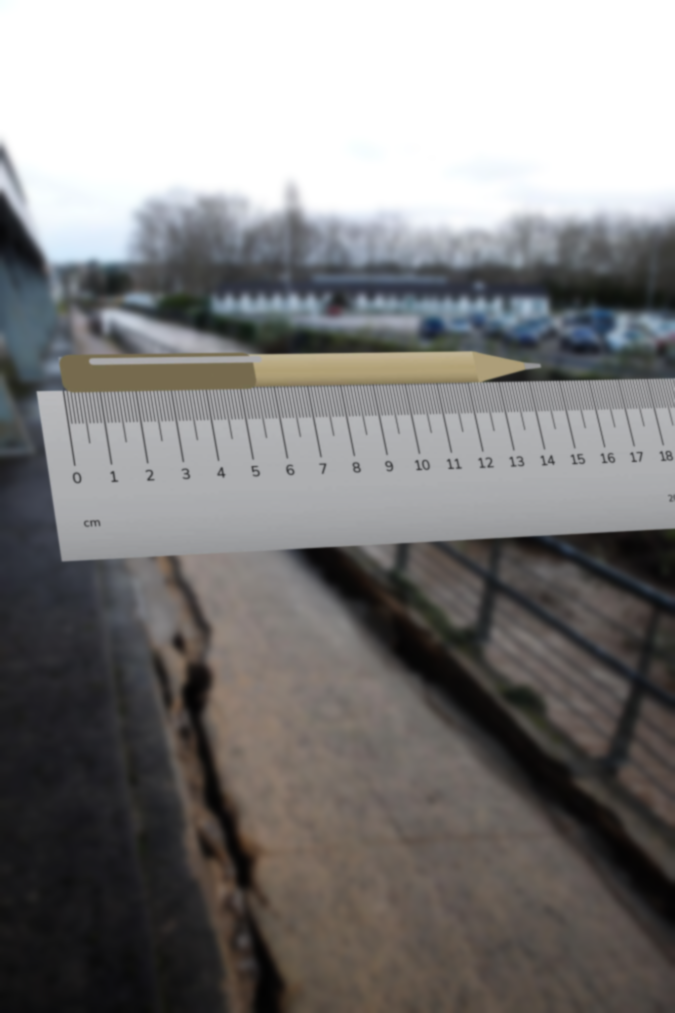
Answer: 14.5 cm
